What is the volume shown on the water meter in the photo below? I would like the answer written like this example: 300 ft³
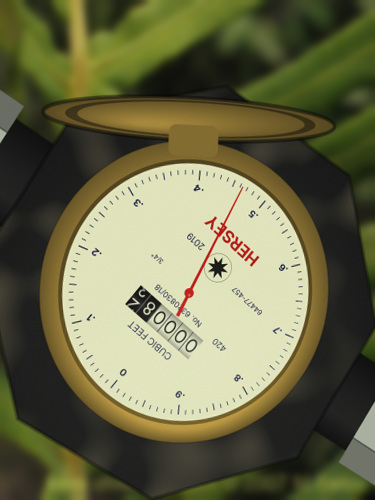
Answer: 82.46 ft³
